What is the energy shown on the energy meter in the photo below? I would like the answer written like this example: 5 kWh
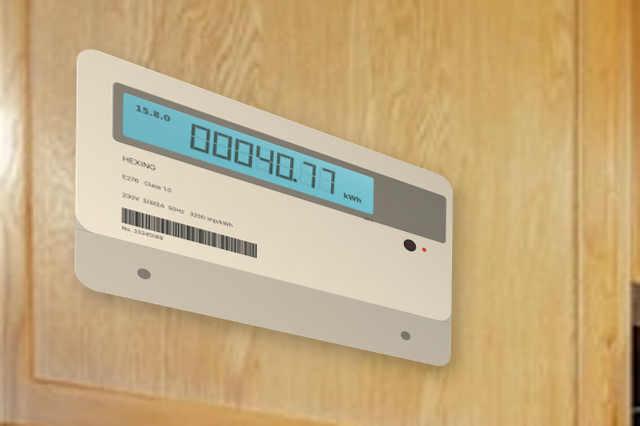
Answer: 40.77 kWh
